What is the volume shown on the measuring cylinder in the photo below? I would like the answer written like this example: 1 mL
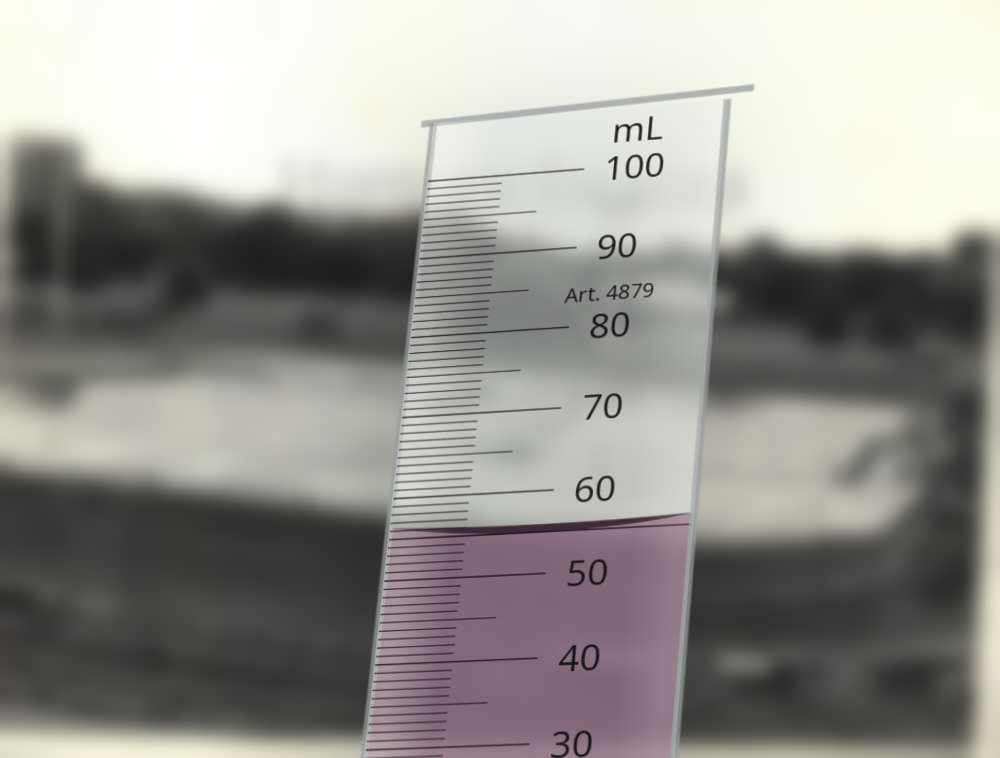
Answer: 55 mL
